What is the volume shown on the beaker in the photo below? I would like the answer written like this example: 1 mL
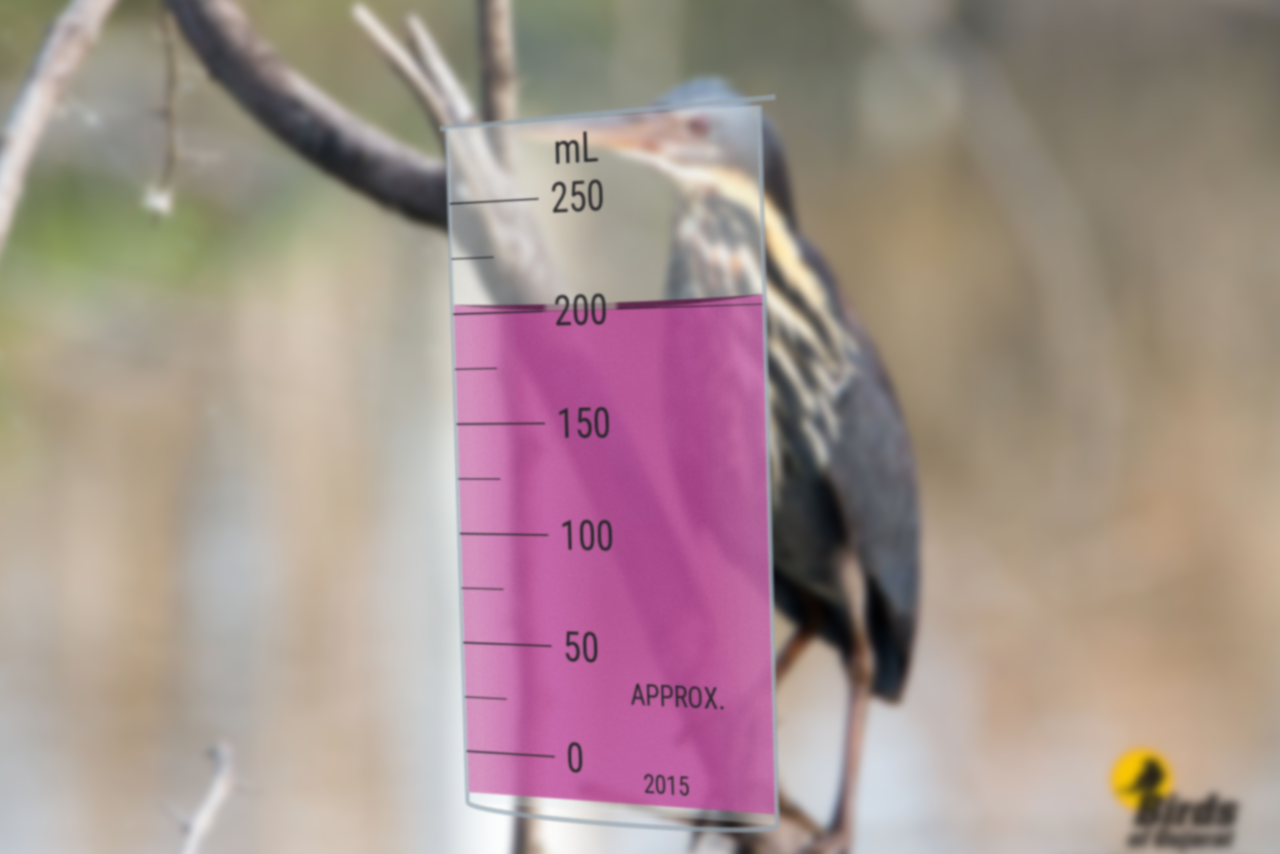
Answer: 200 mL
